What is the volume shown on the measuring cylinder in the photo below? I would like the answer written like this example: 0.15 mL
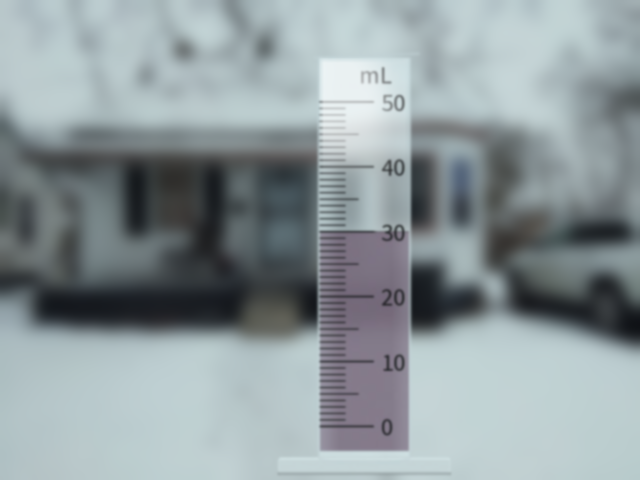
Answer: 30 mL
